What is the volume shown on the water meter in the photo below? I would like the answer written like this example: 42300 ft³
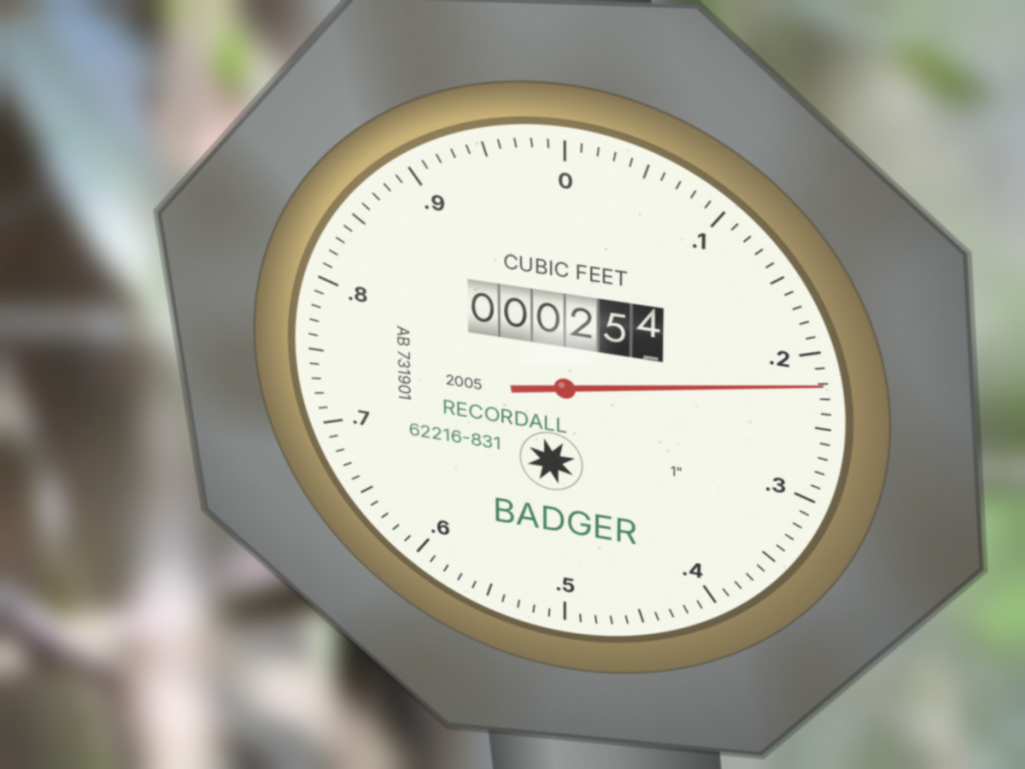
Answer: 254.22 ft³
